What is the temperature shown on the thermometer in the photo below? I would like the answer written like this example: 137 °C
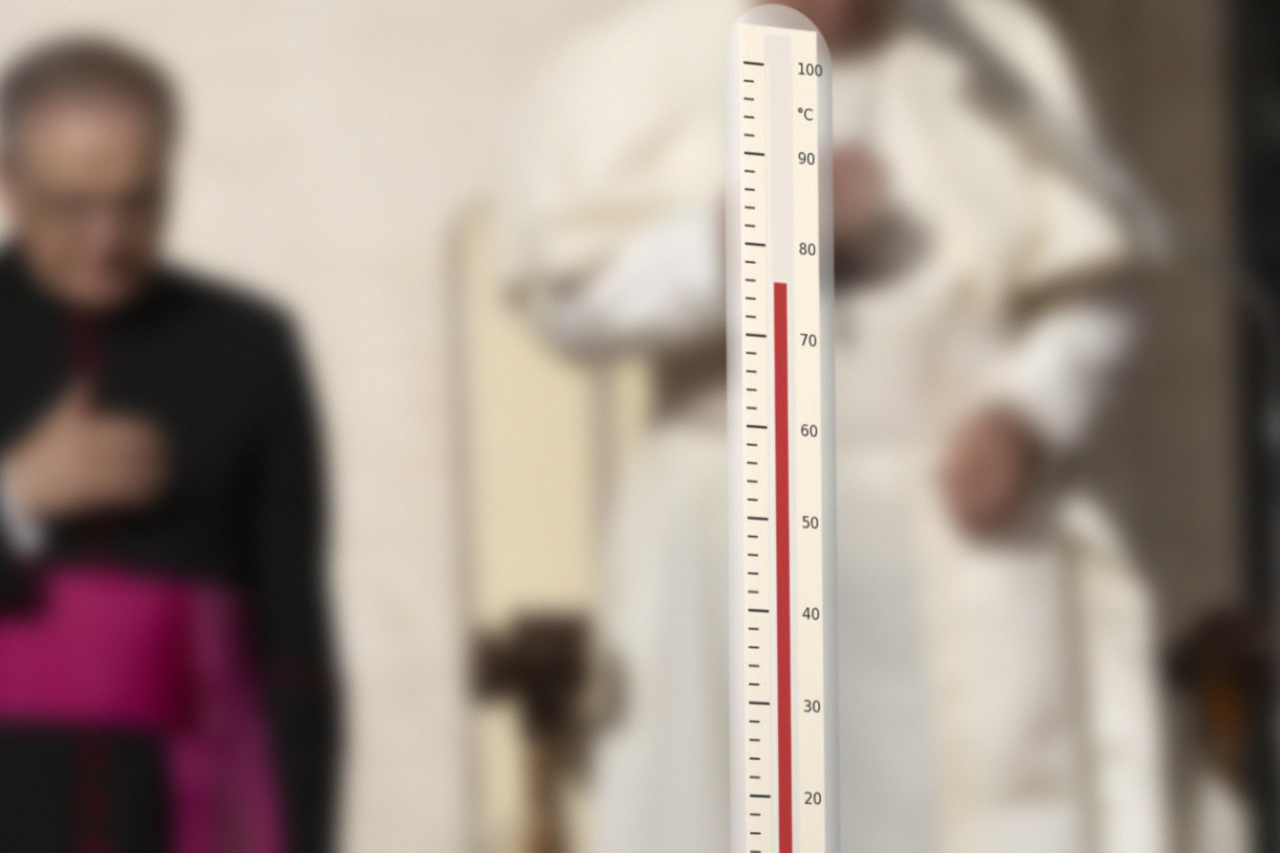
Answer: 76 °C
